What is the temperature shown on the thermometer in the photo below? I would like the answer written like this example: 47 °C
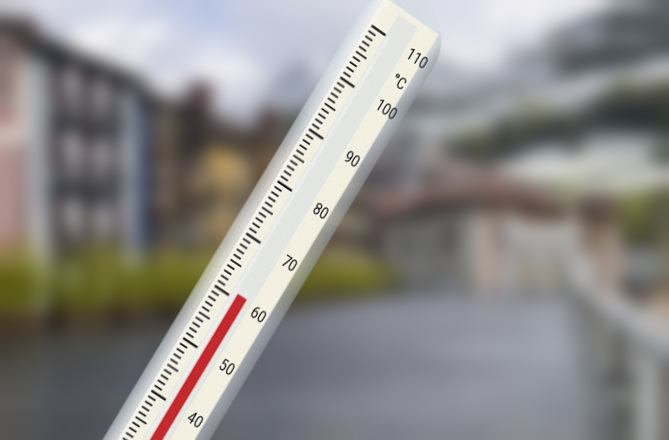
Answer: 61 °C
